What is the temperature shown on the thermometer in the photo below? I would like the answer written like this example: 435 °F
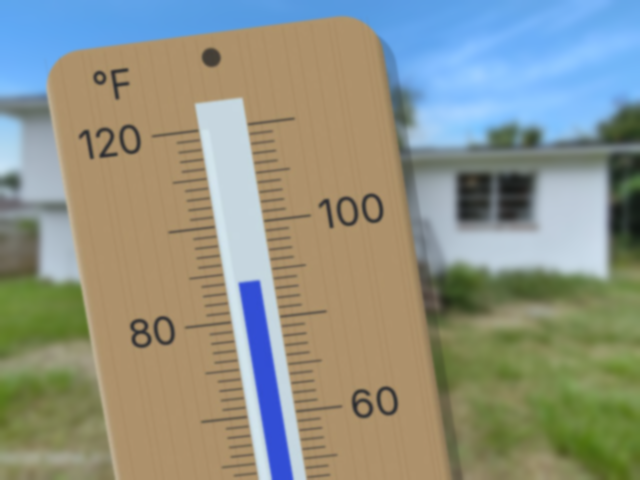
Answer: 88 °F
